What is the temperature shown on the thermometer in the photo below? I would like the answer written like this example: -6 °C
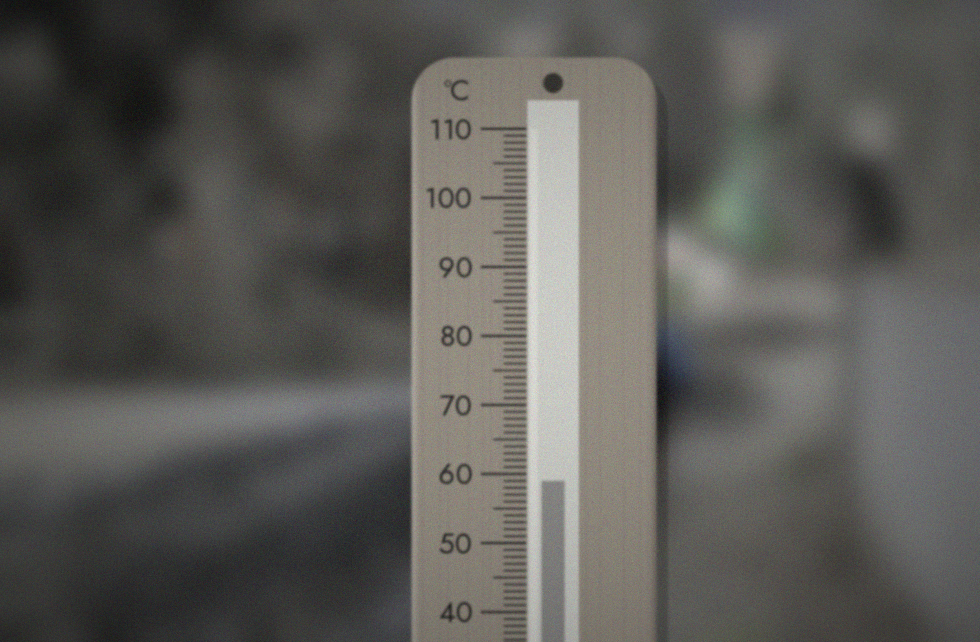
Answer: 59 °C
